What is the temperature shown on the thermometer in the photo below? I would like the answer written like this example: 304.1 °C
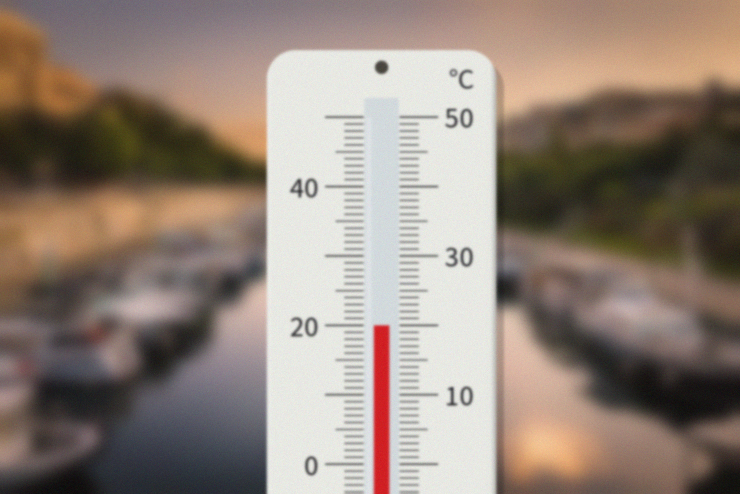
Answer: 20 °C
